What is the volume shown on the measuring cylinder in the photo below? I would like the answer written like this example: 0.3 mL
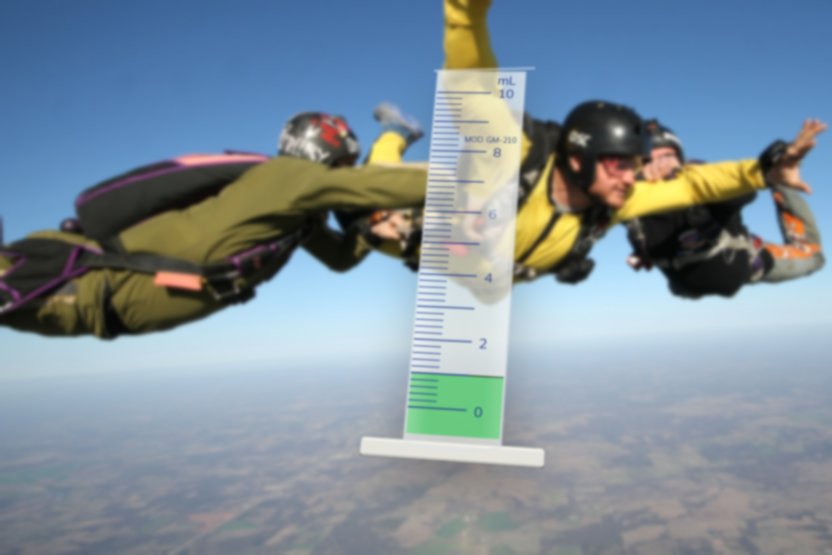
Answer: 1 mL
